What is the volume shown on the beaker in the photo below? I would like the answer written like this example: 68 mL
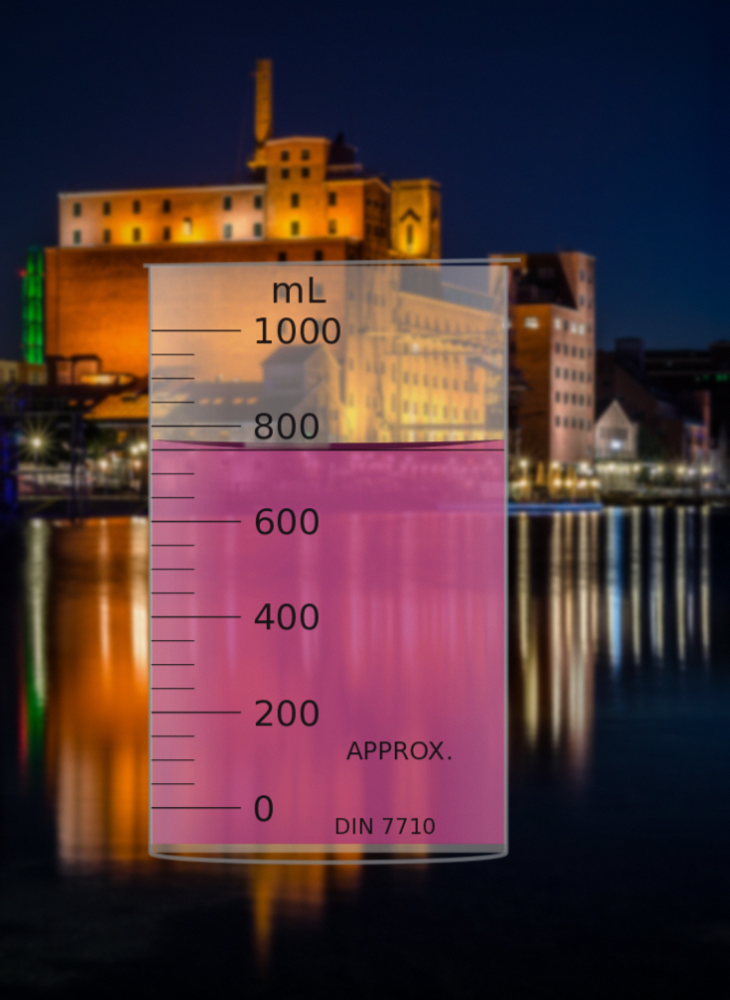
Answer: 750 mL
